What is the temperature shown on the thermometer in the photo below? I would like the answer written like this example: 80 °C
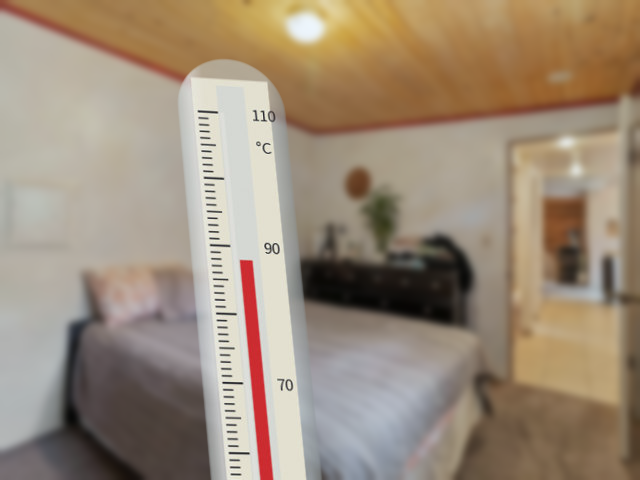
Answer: 88 °C
